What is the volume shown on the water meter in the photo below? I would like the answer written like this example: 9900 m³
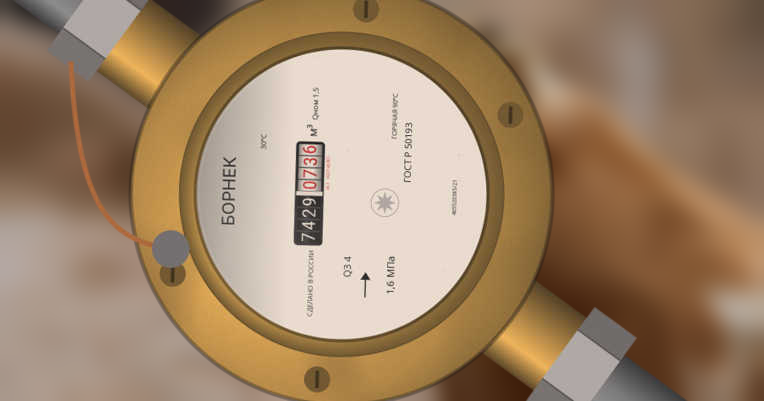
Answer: 7429.0736 m³
